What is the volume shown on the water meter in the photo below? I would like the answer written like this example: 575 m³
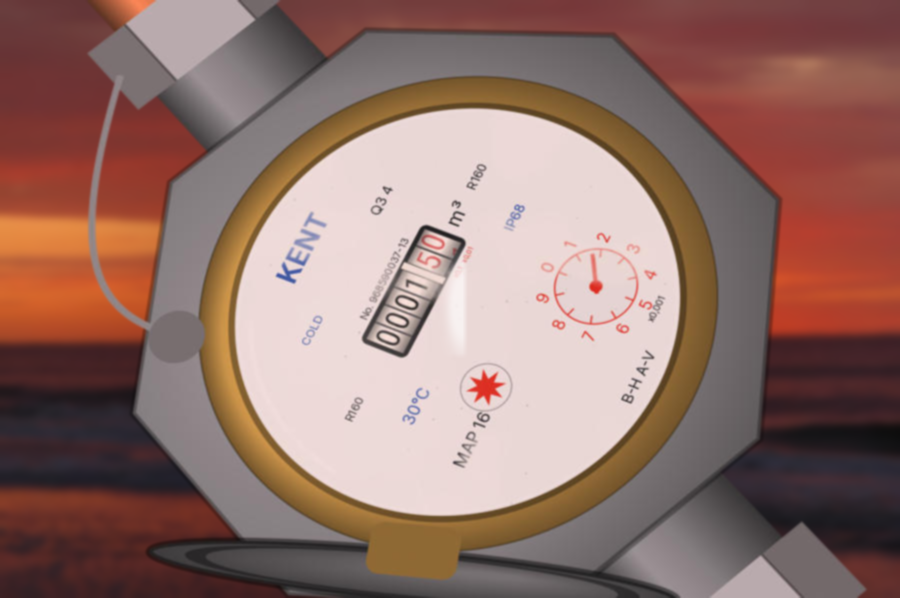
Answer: 1.501 m³
